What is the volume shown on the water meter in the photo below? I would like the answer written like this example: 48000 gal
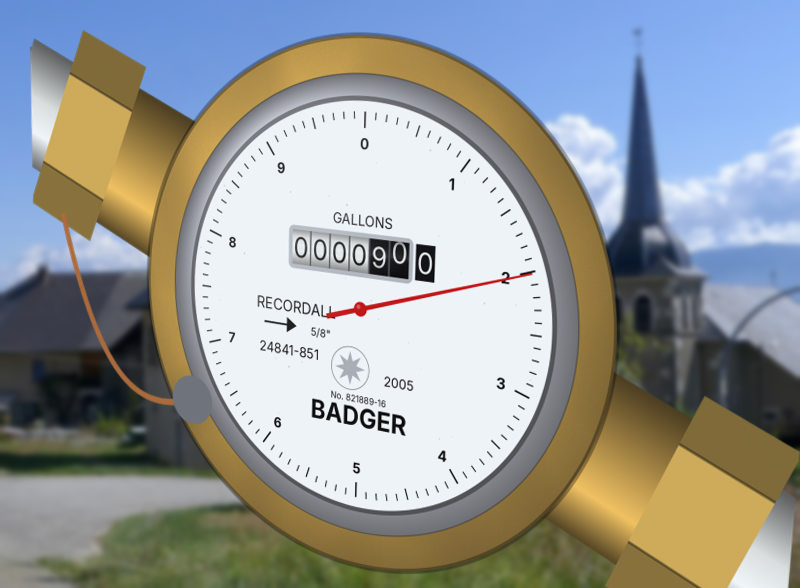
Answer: 902.0 gal
